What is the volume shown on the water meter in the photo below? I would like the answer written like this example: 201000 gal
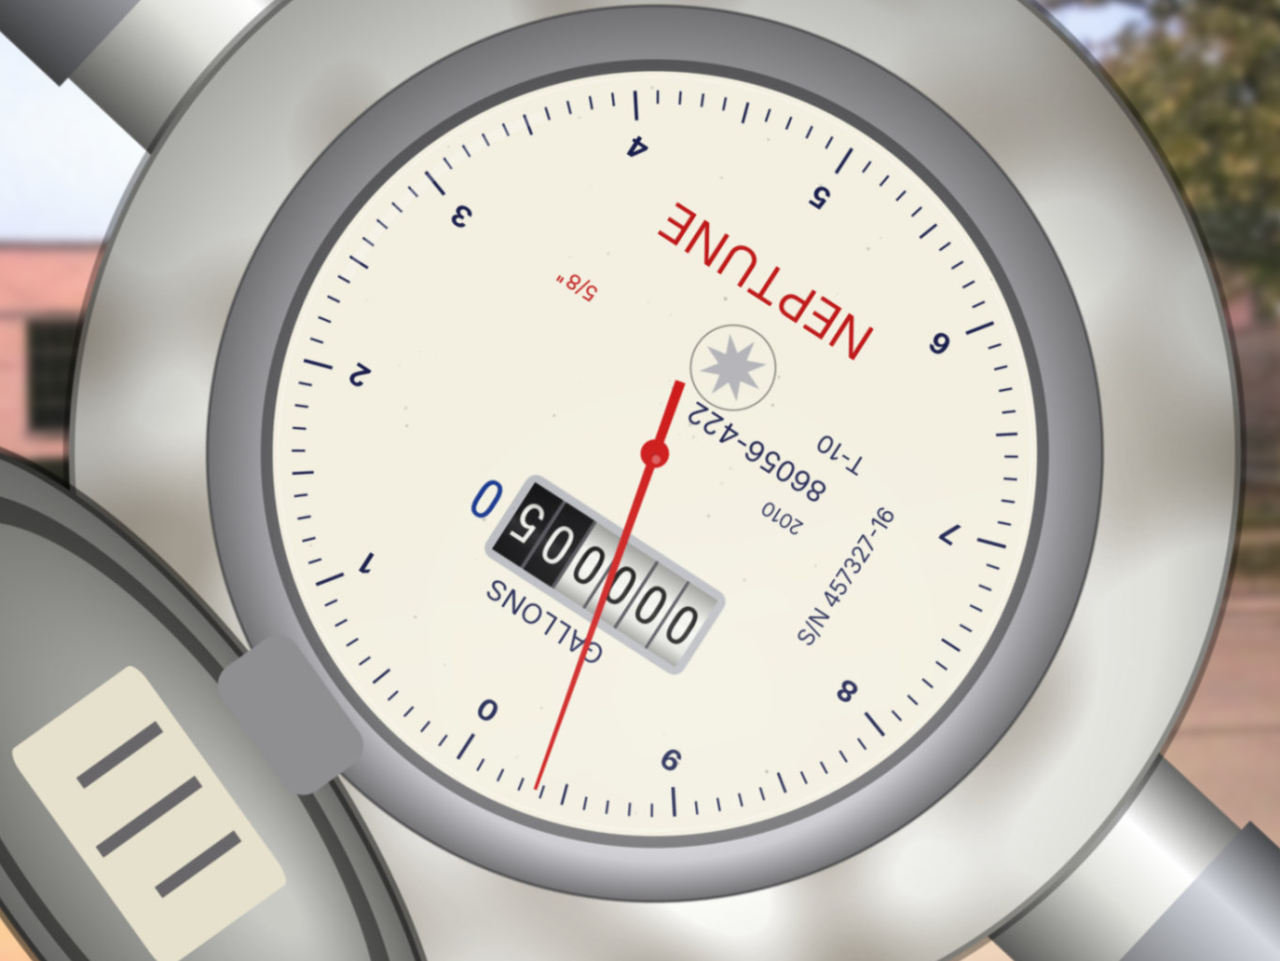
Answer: 49.6 gal
